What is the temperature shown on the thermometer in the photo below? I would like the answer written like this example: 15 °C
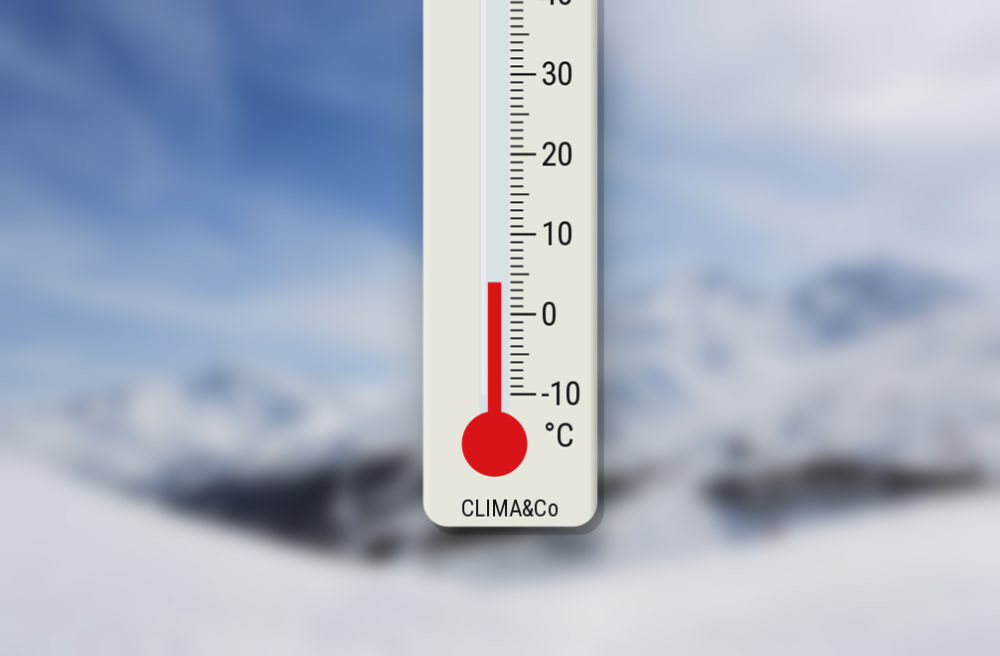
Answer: 4 °C
